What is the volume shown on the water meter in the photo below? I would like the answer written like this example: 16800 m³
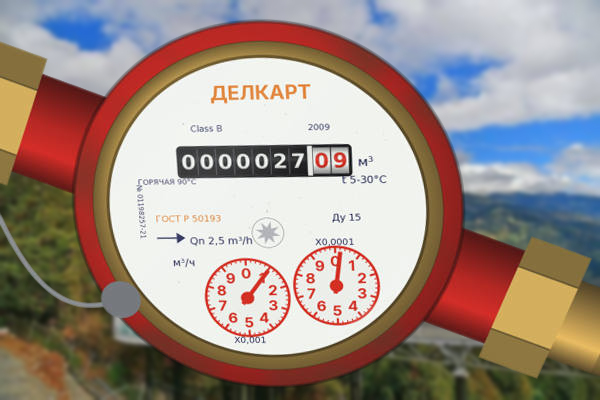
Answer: 27.0910 m³
